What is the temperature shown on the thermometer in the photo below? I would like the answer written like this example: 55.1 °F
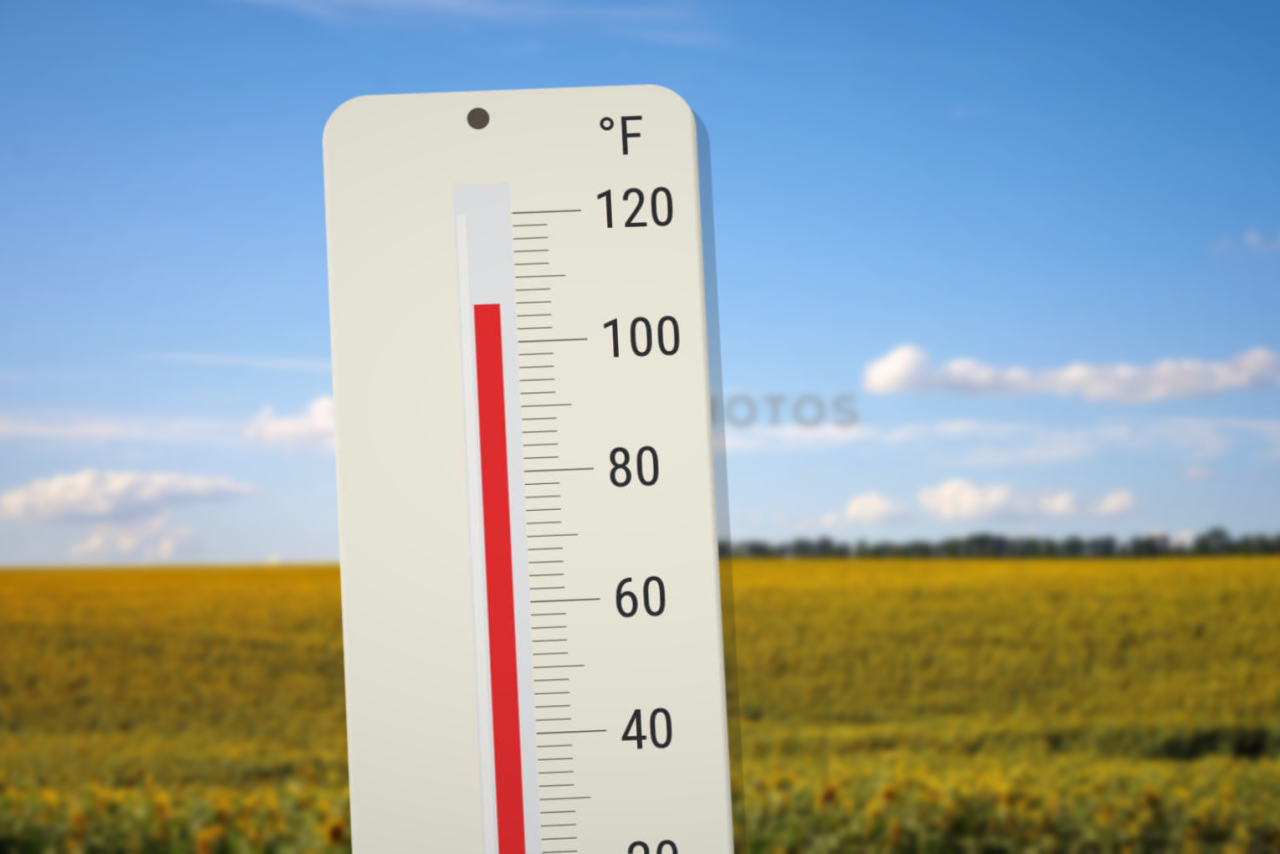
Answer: 106 °F
